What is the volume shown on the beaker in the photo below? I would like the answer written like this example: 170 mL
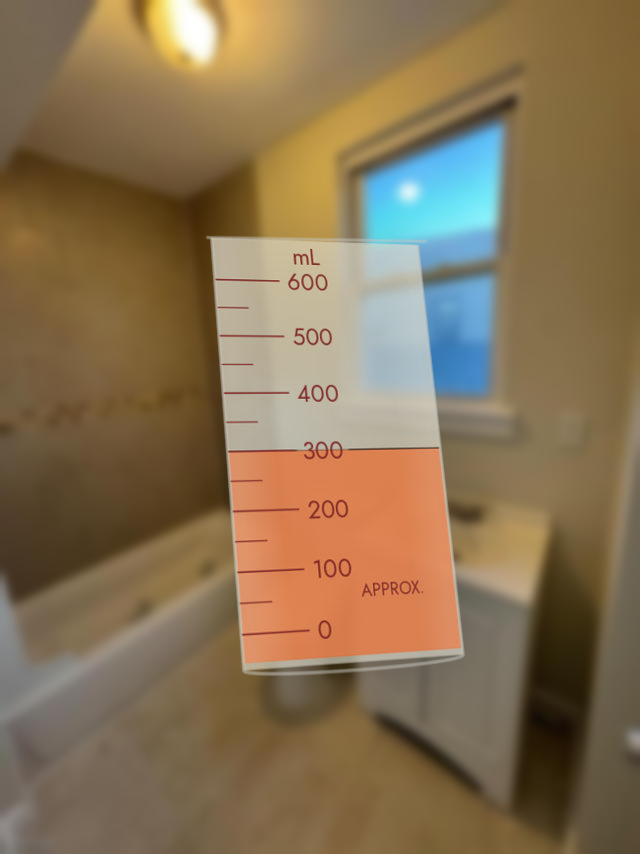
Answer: 300 mL
